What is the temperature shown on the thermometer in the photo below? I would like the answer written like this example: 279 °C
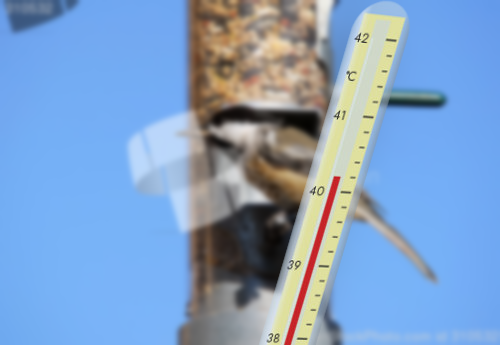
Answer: 40.2 °C
